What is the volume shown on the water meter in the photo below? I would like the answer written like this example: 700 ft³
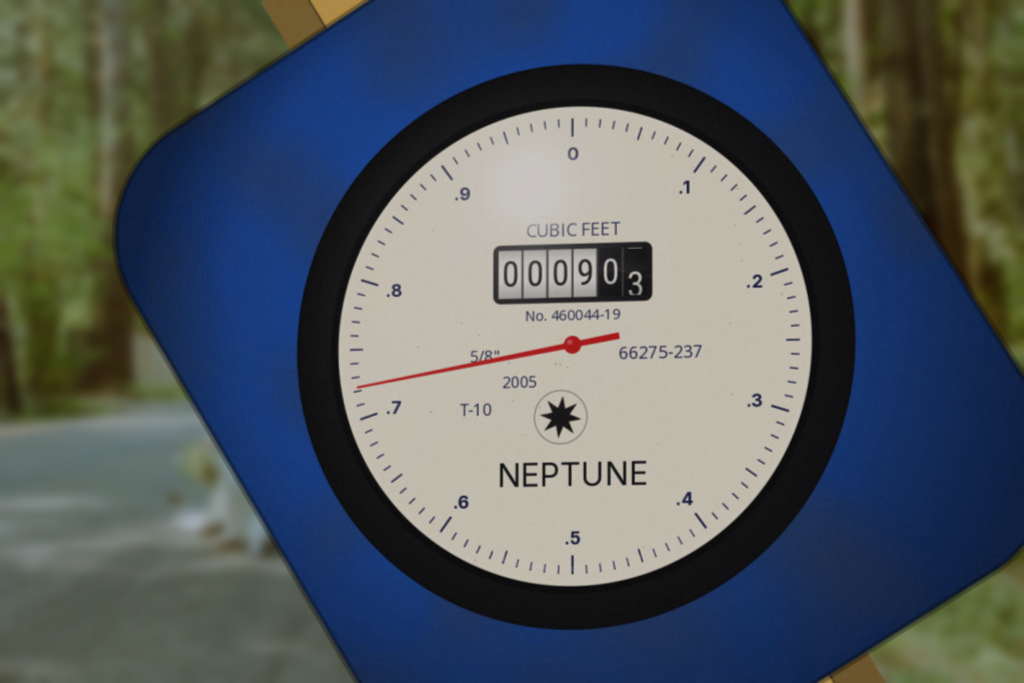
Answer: 902.72 ft³
